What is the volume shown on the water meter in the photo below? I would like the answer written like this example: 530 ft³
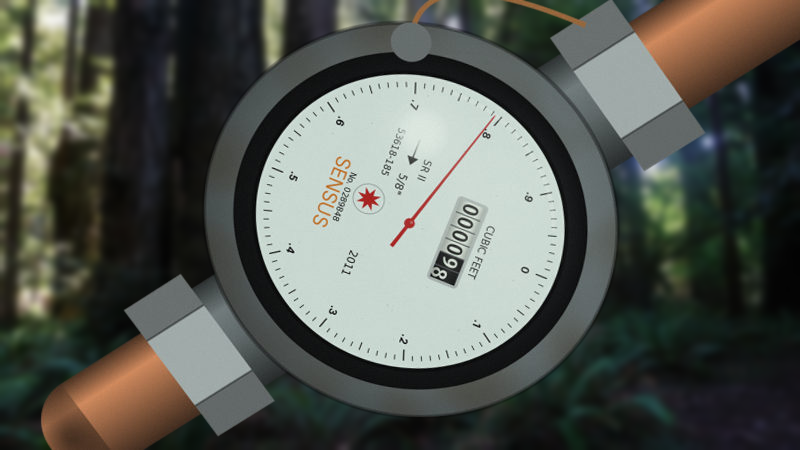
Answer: 97.79 ft³
